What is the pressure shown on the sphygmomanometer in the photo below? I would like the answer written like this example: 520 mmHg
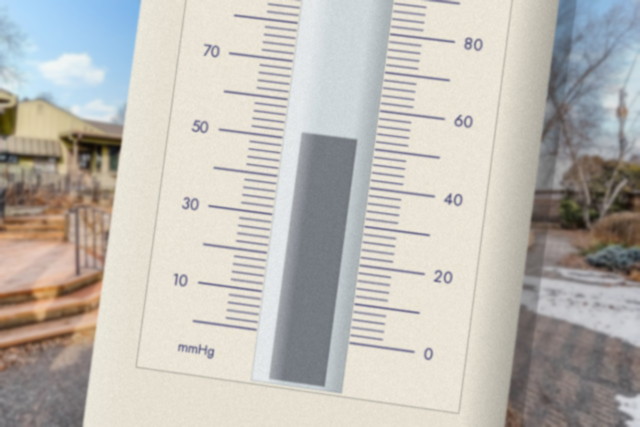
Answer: 52 mmHg
